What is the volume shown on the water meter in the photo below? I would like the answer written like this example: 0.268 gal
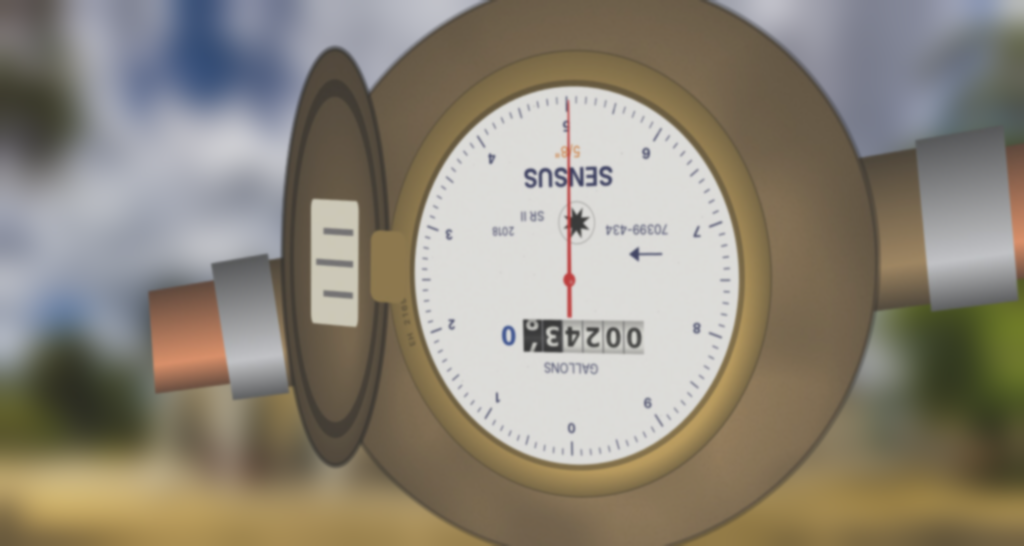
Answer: 24375.0 gal
